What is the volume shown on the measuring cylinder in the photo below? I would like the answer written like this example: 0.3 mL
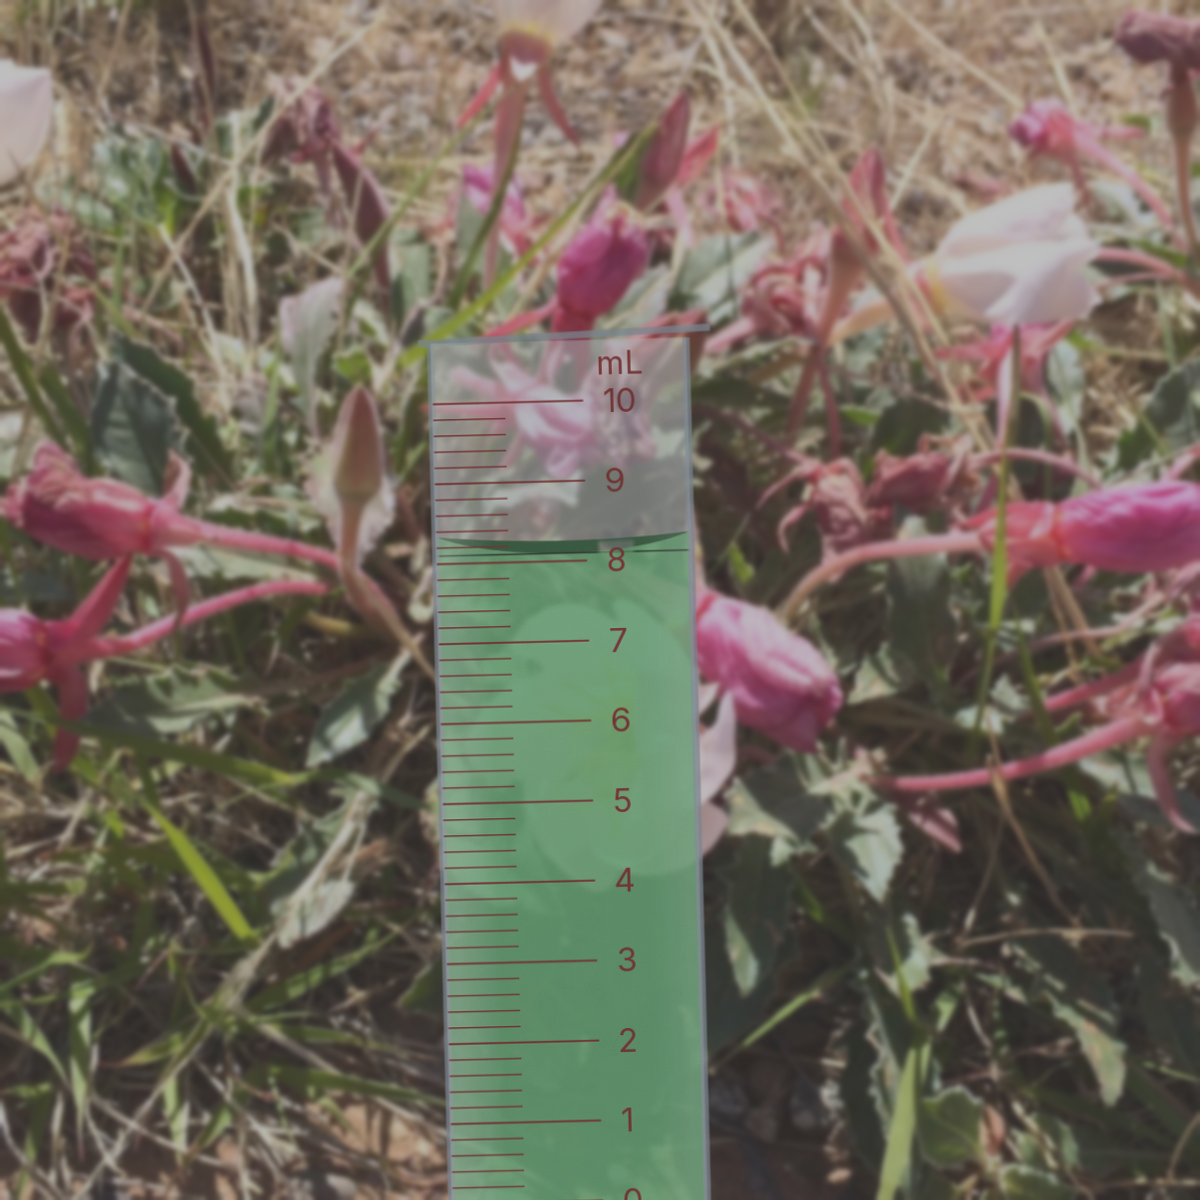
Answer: 8.1 mL
